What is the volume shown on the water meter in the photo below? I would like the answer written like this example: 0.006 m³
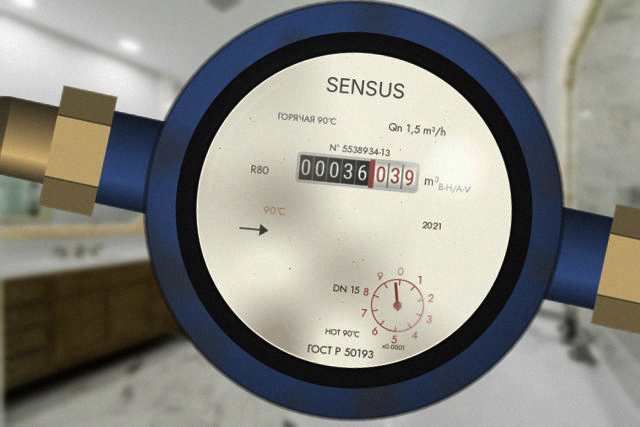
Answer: 36.0389 m³
